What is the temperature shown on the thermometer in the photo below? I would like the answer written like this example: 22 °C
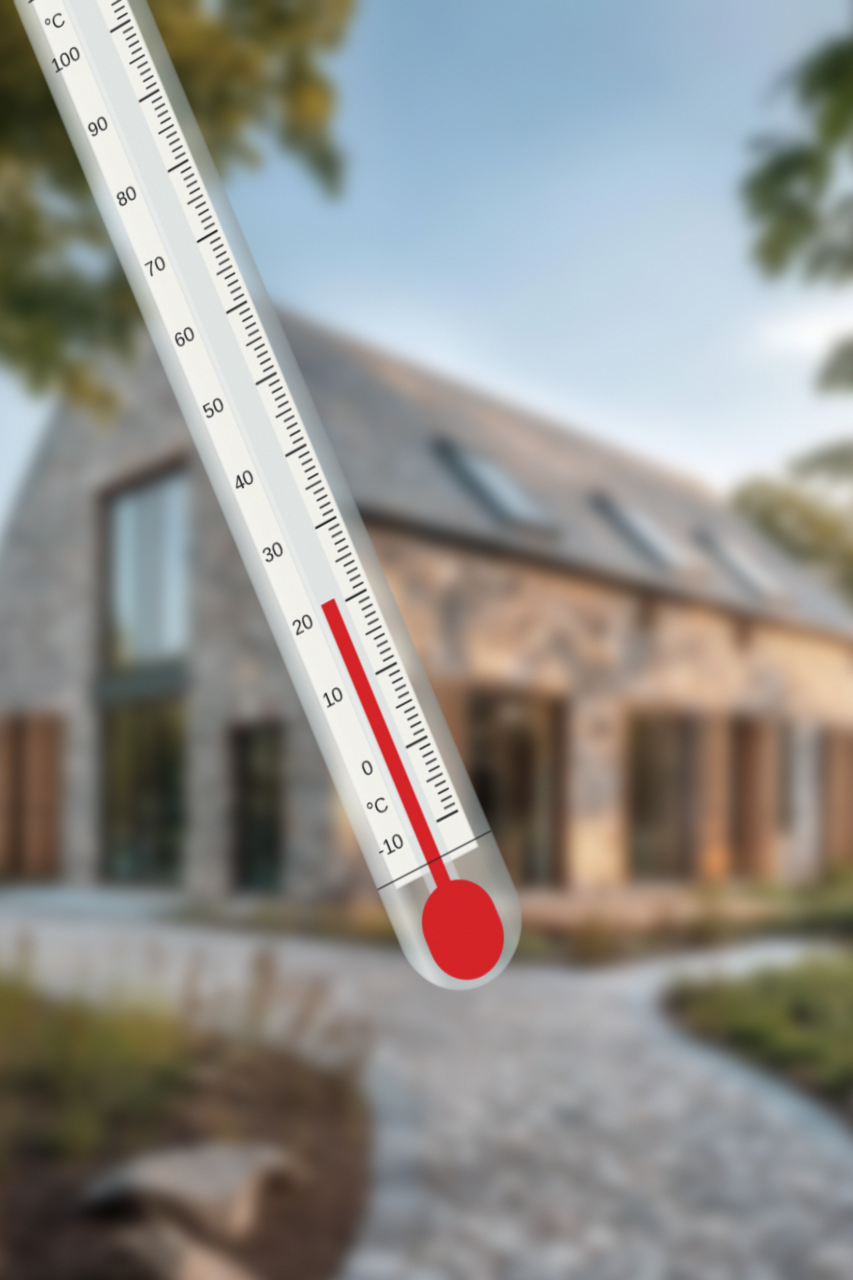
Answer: 21 °C
